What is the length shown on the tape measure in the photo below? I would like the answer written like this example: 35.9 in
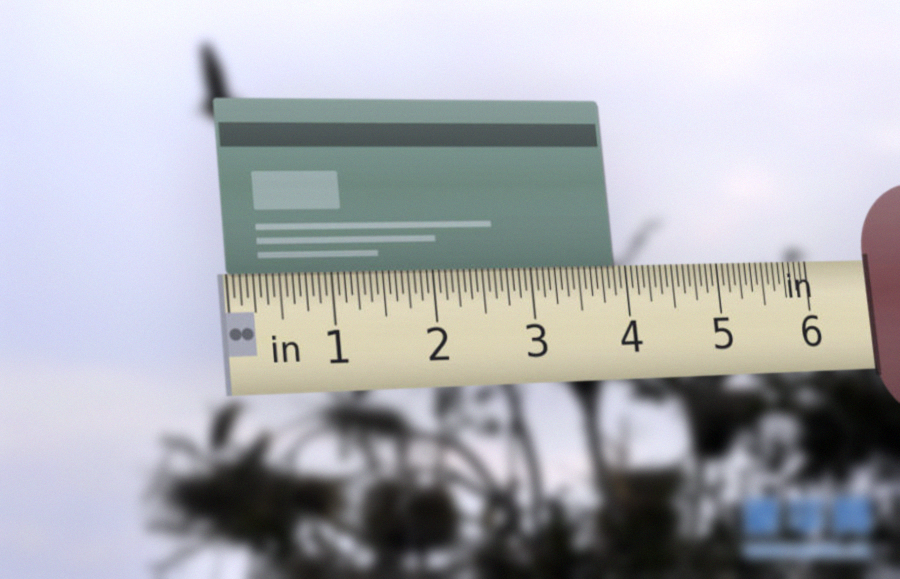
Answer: 3.875 in
